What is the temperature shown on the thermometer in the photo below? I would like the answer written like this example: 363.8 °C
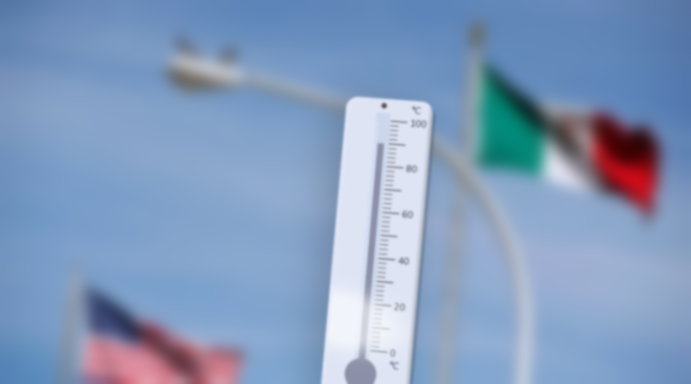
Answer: 90 °C
